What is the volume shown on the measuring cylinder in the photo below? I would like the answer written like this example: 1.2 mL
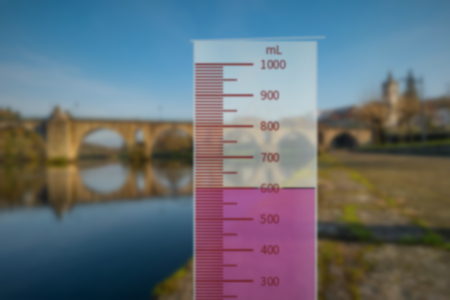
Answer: 600 mL
